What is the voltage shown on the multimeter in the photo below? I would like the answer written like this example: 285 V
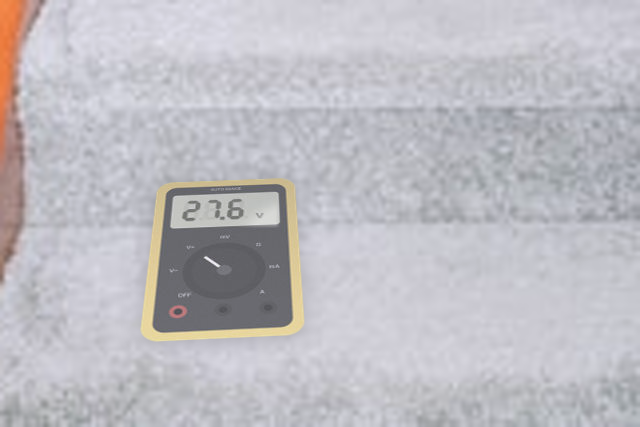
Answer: 27.6 V
